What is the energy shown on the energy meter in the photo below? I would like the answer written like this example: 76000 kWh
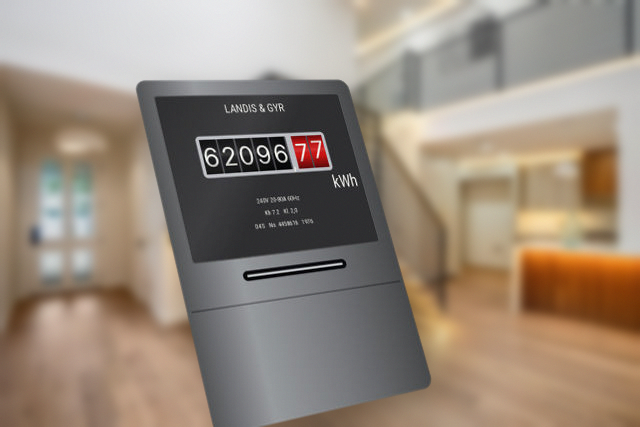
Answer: 62096.77 kWh
